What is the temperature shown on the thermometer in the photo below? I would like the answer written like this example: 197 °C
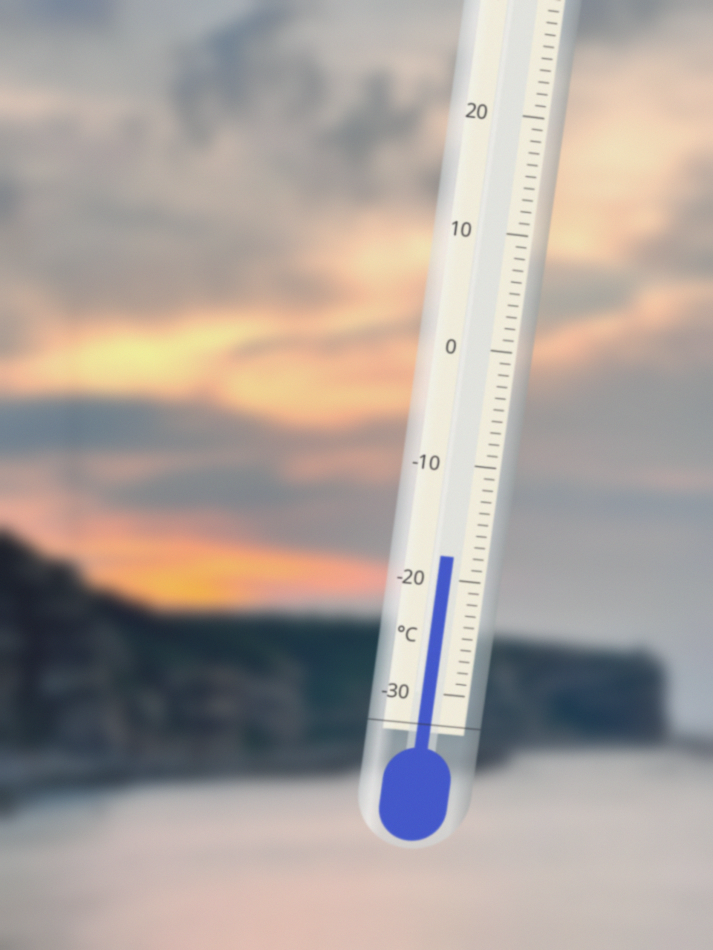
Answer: -18 °C
